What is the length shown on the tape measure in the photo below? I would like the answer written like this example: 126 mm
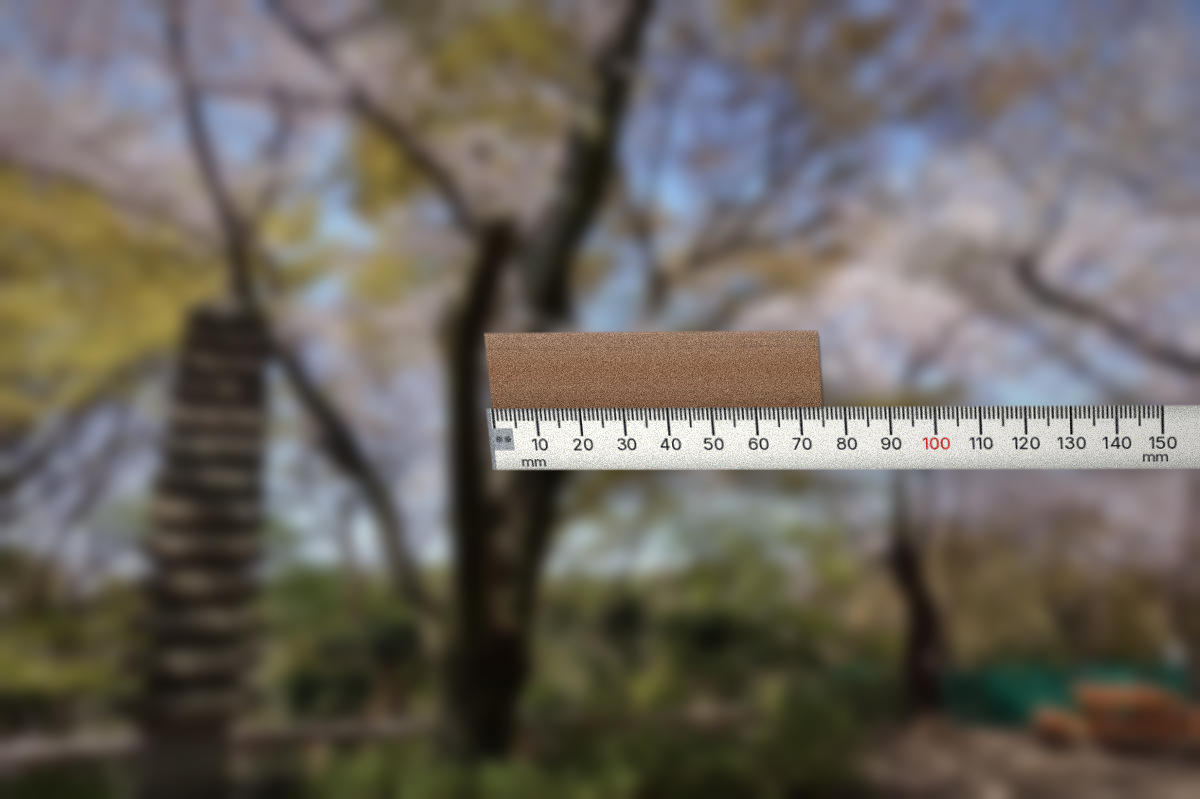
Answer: 75 mm
